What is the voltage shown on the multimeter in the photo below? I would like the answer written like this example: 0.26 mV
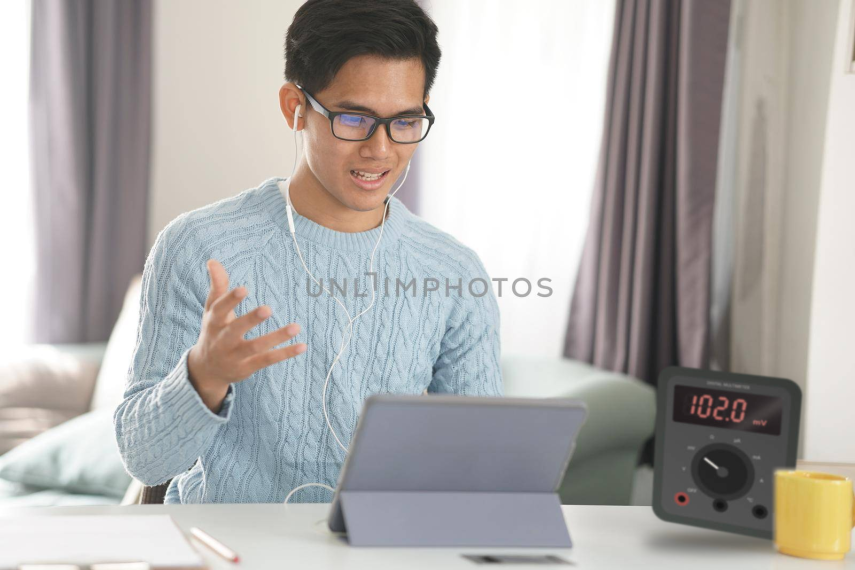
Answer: 102.0 mV
